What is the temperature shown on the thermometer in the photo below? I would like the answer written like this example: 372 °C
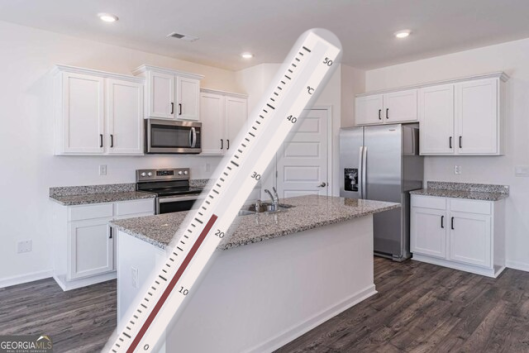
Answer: 22 °C
